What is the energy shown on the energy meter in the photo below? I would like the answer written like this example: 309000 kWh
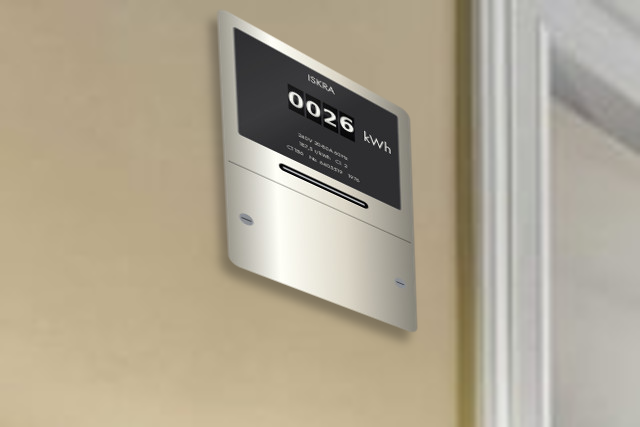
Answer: 26 kWh
